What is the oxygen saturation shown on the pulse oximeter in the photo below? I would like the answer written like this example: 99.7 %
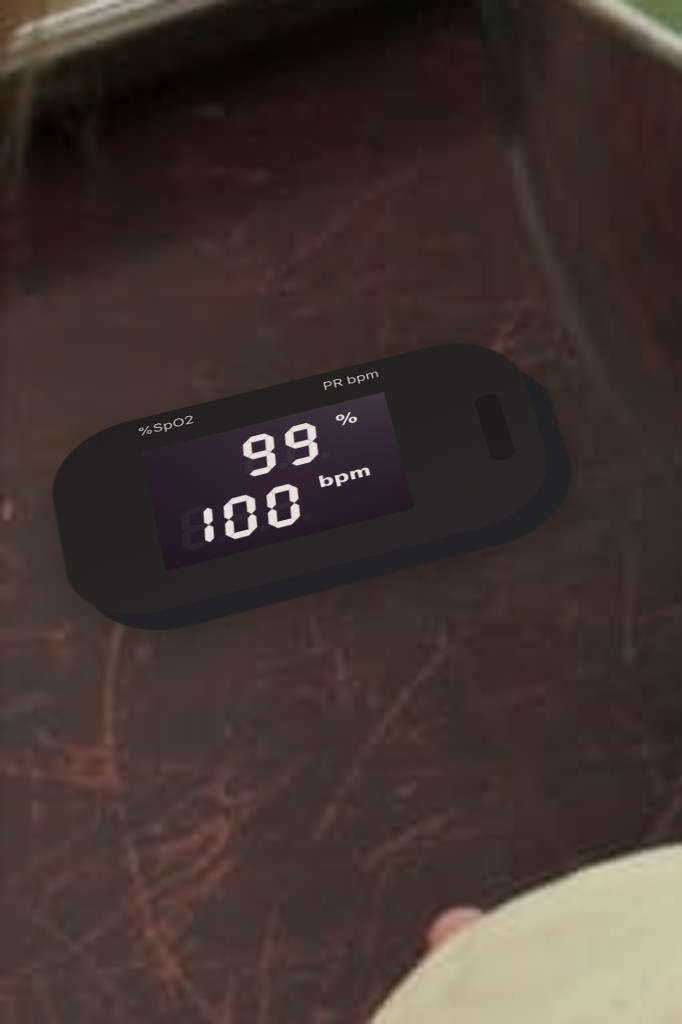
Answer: 99 %
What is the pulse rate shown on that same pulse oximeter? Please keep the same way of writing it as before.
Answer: 100 bpm
